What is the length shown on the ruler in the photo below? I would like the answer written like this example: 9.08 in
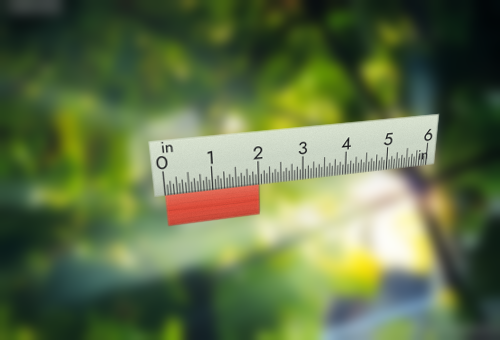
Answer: 2 in
